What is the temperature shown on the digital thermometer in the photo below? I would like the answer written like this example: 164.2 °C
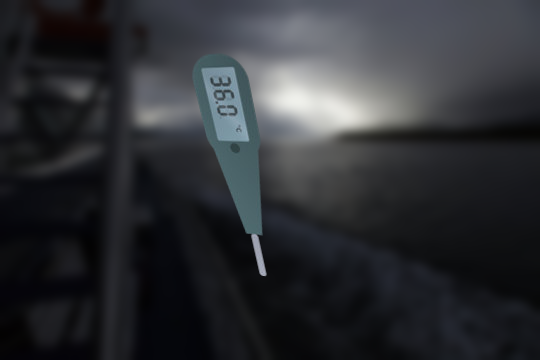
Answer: 36.0 °C
